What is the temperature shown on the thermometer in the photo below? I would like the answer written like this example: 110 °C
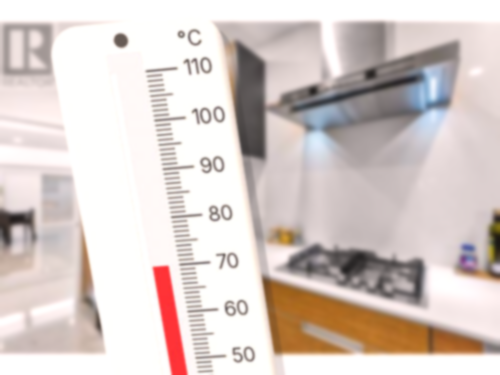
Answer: 70 °C
